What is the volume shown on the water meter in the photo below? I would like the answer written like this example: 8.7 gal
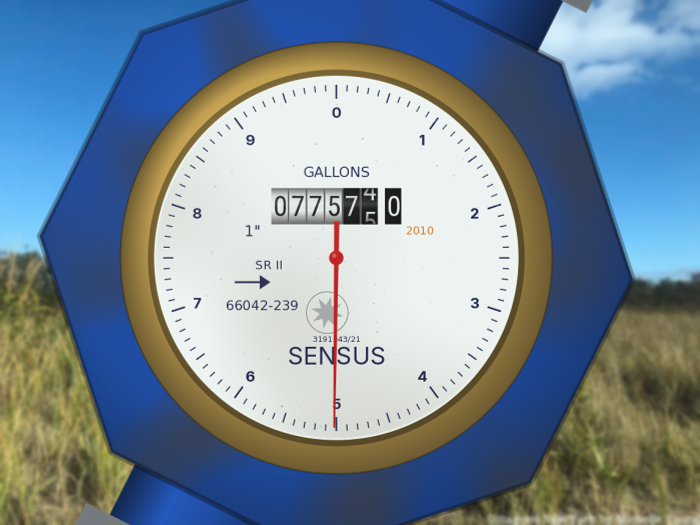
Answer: 775745.0 gal
